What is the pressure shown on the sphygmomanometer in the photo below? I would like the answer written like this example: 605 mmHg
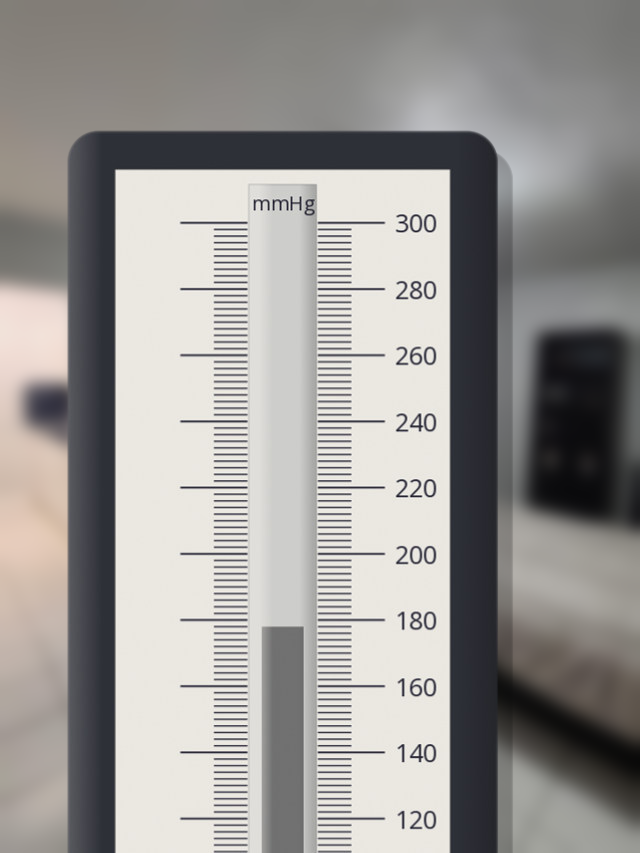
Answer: 178 mmHg
